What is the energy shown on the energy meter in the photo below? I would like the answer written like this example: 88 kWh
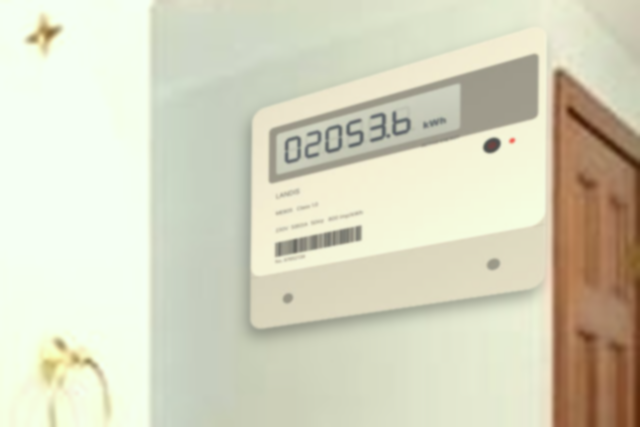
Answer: 2053.6 kWh
